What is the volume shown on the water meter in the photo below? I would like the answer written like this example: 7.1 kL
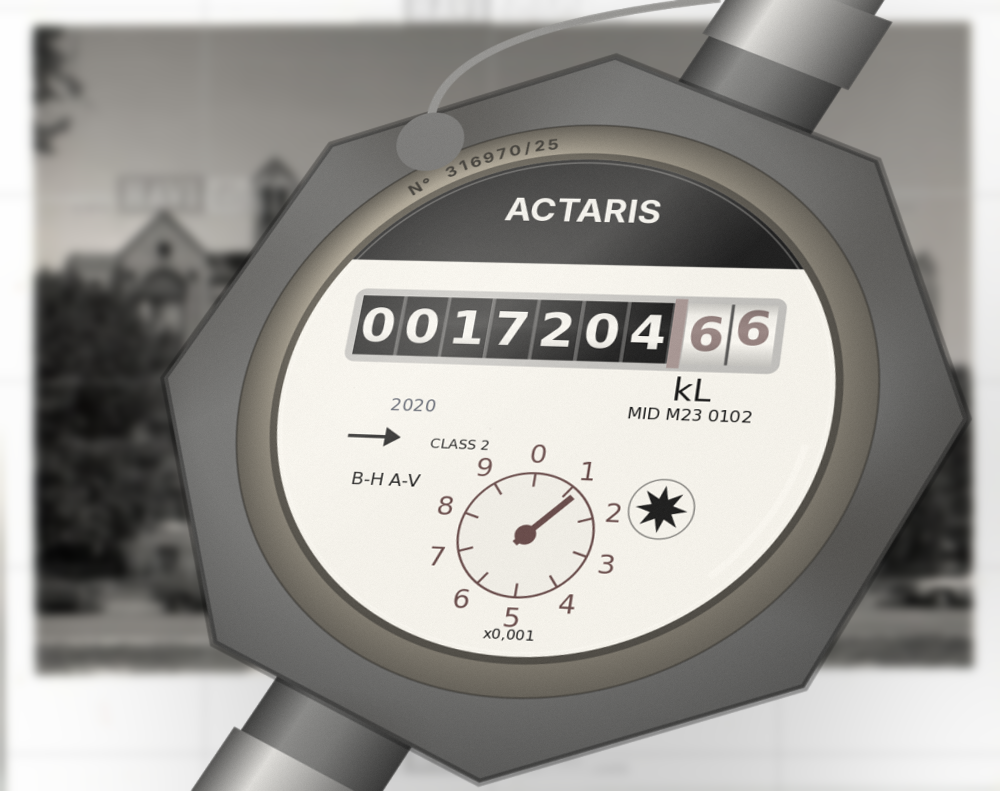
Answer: 17204.661 kL
